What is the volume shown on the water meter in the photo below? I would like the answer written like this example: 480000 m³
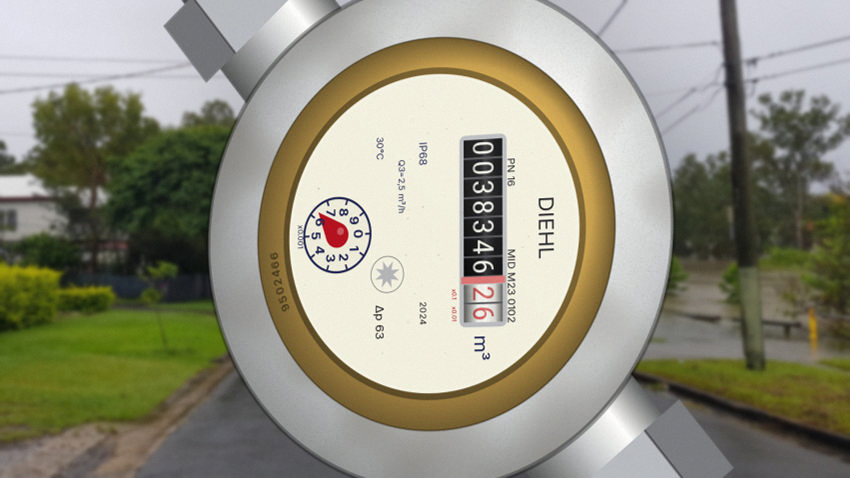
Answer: 38346.266 m³
